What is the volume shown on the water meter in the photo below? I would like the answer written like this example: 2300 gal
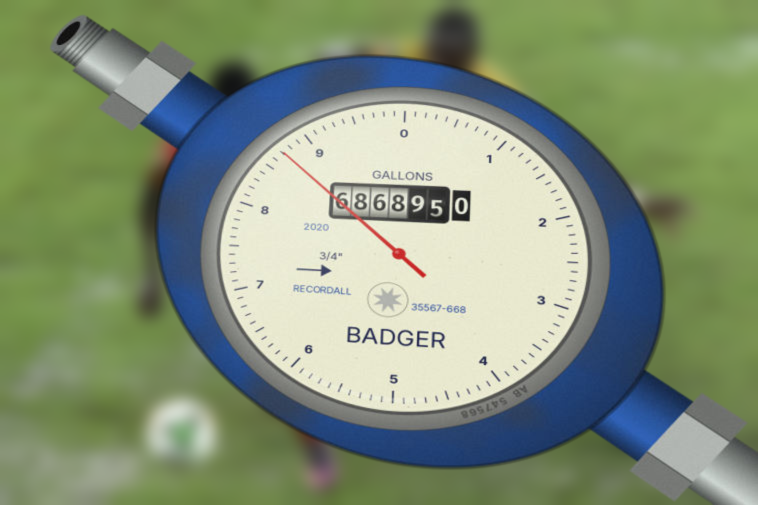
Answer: 6868948.7 gal
